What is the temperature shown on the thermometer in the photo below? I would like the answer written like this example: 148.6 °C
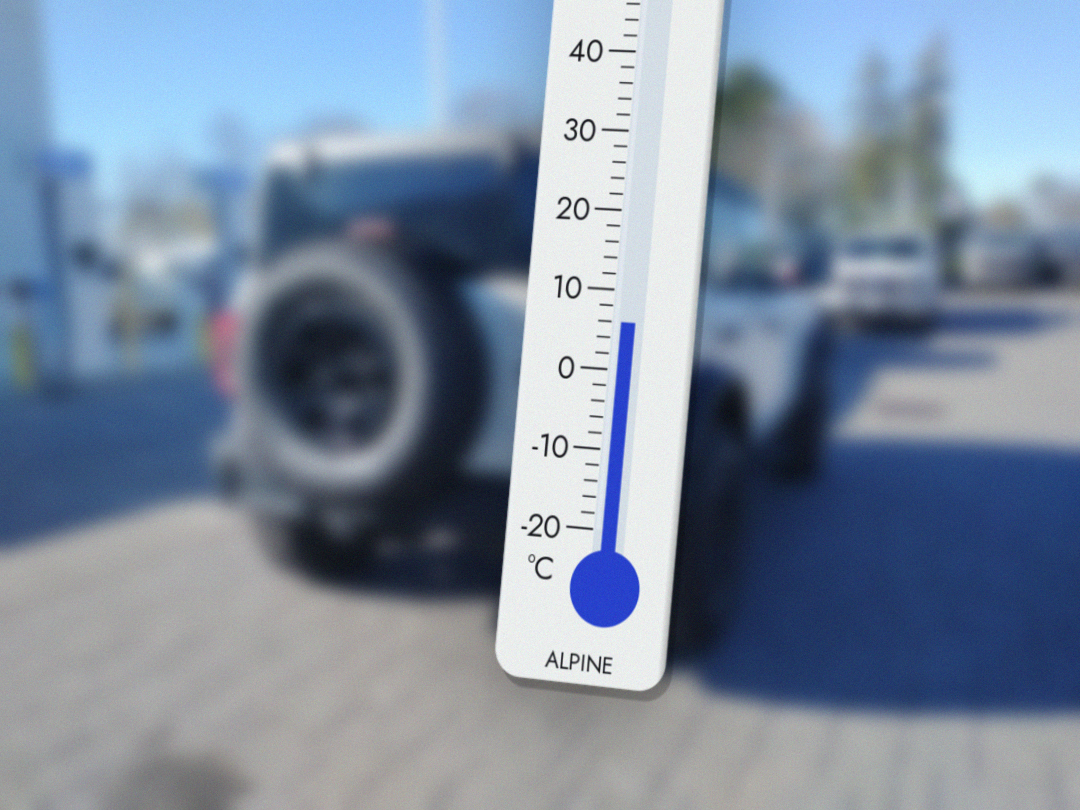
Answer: 6 °C
